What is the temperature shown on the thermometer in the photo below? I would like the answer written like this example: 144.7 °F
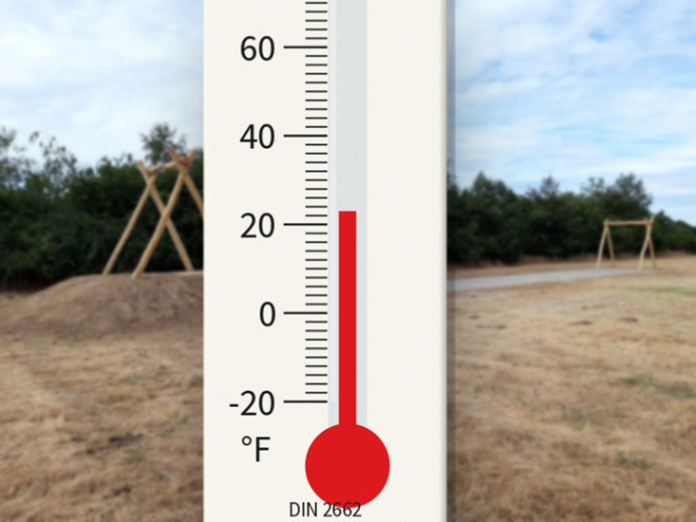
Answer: 23 °F
